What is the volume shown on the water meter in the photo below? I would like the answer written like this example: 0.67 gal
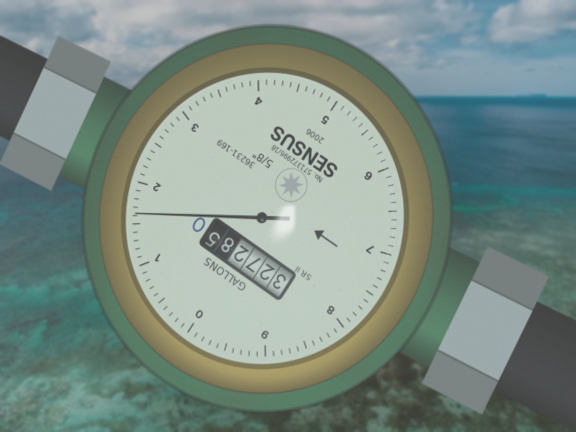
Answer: 3272851.6 gal
